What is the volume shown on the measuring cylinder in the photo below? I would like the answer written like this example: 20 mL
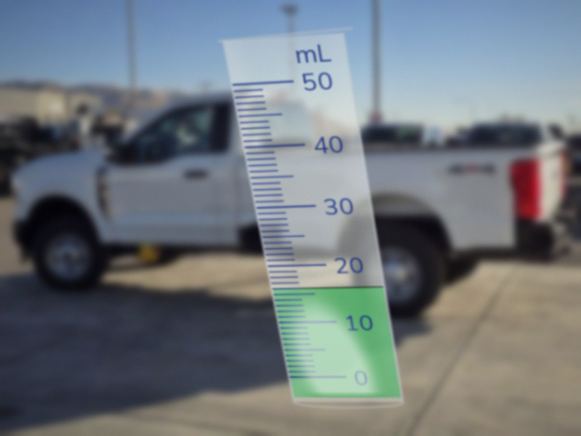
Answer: 16 mL
